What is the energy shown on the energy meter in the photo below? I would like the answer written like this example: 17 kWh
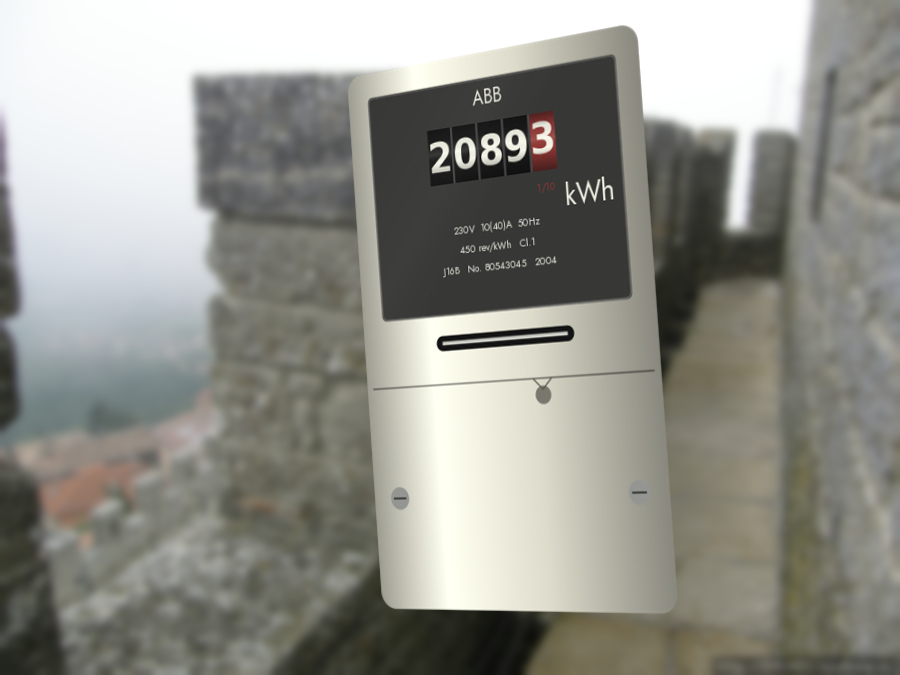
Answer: 2089.3 kWh
